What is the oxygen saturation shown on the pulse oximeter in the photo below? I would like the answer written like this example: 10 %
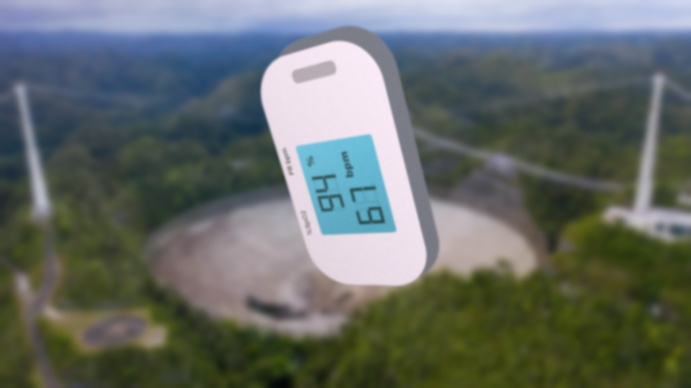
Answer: 94 %
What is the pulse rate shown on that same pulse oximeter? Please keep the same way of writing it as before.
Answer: 67 bpm
